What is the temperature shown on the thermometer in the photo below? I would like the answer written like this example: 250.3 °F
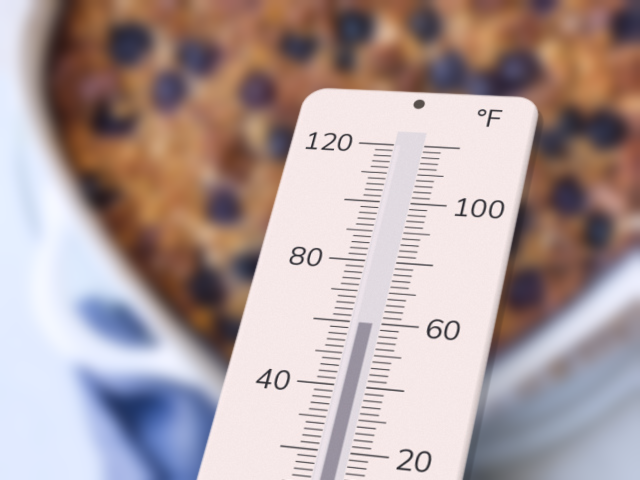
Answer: 60 °F
